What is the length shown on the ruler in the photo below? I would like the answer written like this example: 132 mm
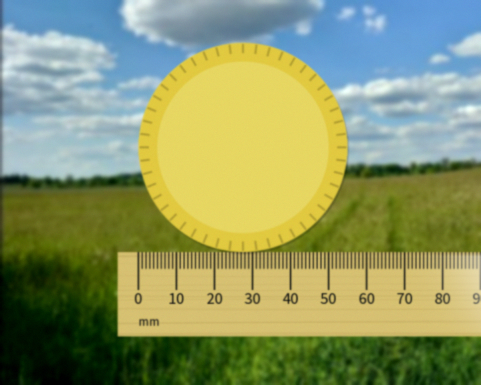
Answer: 55 mm
